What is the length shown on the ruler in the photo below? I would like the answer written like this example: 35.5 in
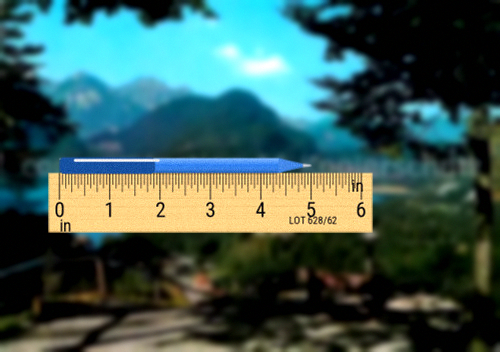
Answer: 5 in
